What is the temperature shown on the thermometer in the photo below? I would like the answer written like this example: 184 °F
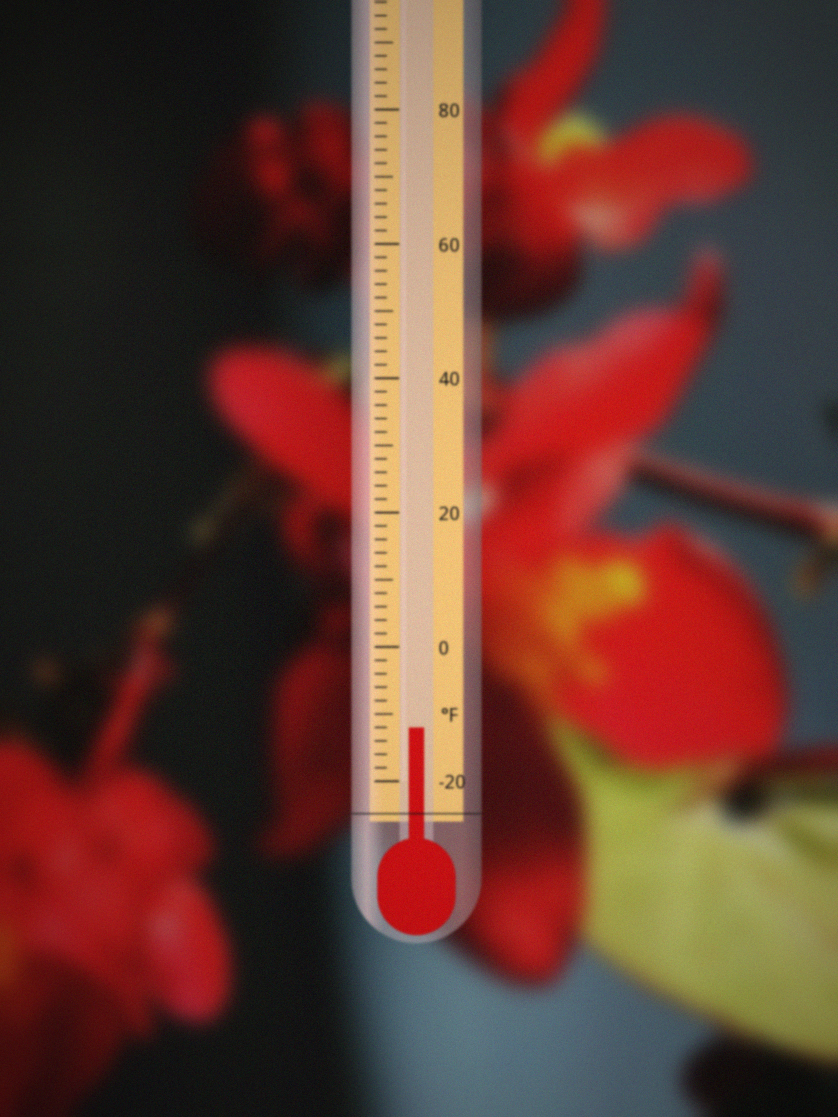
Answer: -12 °F
